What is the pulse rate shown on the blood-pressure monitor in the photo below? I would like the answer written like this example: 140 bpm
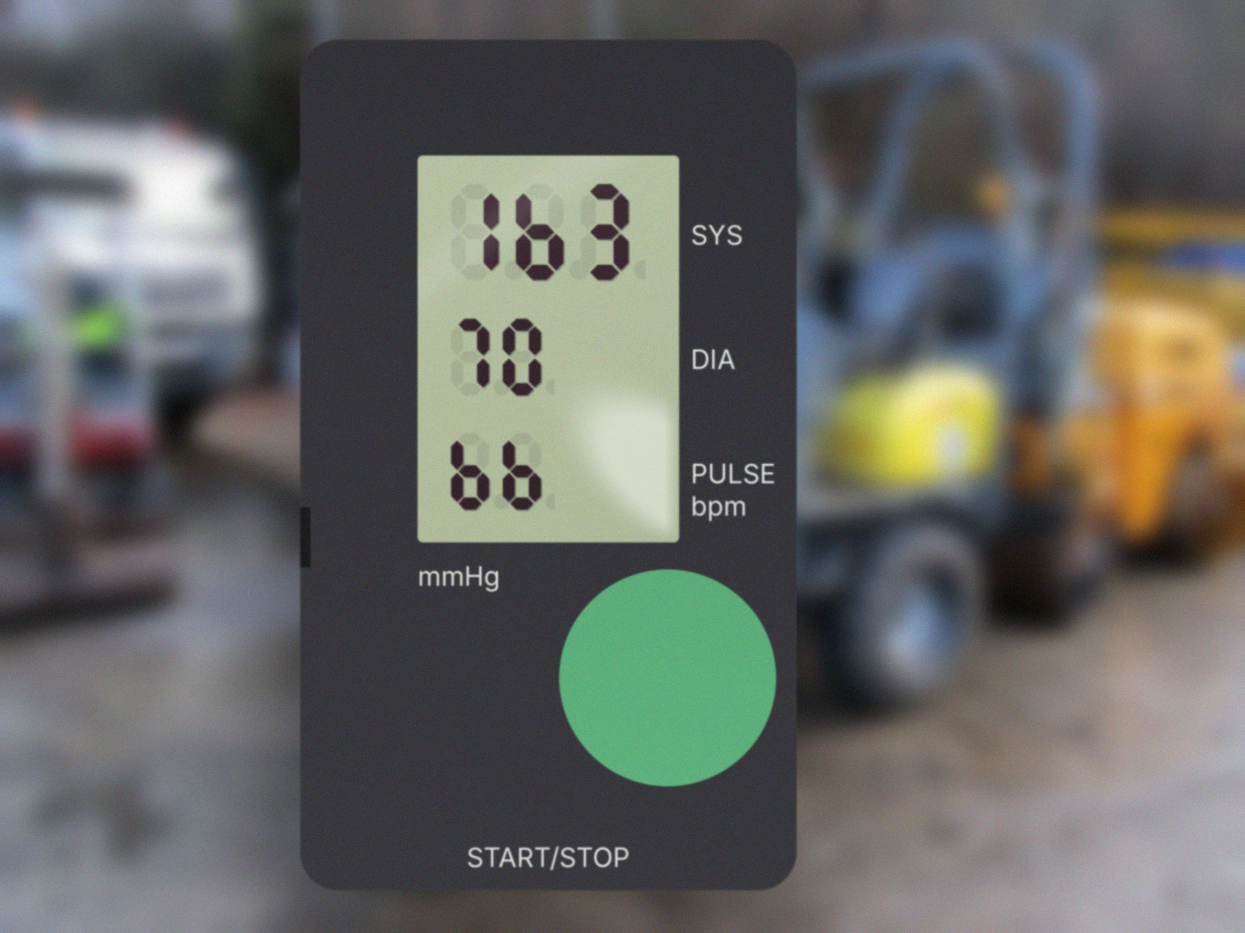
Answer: 66 bpm
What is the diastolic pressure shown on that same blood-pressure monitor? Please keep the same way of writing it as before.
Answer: 70 mmHg
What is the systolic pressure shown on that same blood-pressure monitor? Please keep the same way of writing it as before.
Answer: 163 mmHg
